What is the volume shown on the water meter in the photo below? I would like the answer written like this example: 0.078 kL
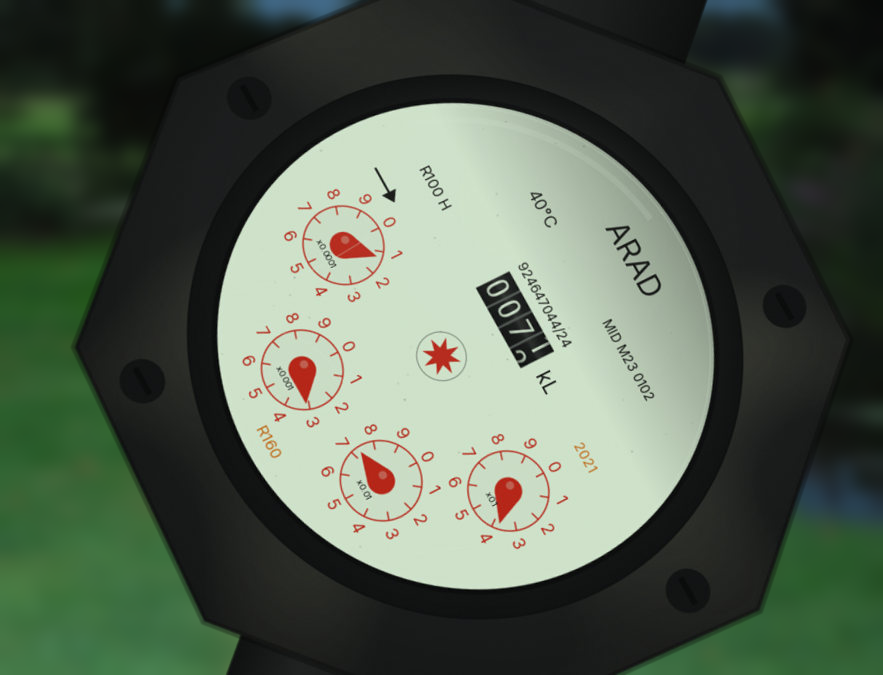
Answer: 71.3731 kL
